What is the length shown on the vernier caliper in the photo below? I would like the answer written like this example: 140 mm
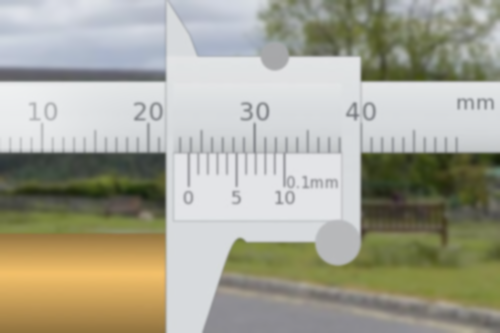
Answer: 23.8 mm
